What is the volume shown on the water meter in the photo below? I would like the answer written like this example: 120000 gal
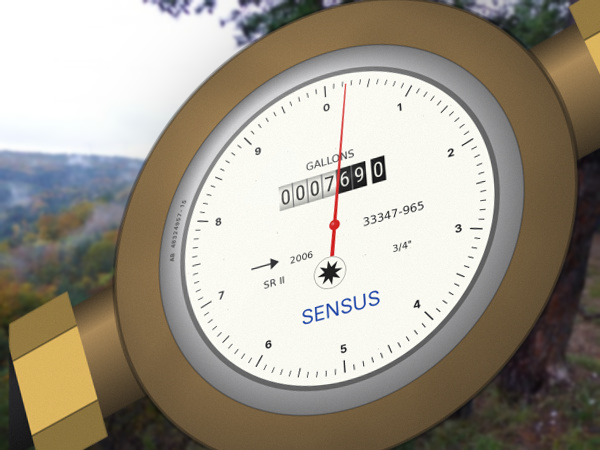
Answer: 7690.2 gal
